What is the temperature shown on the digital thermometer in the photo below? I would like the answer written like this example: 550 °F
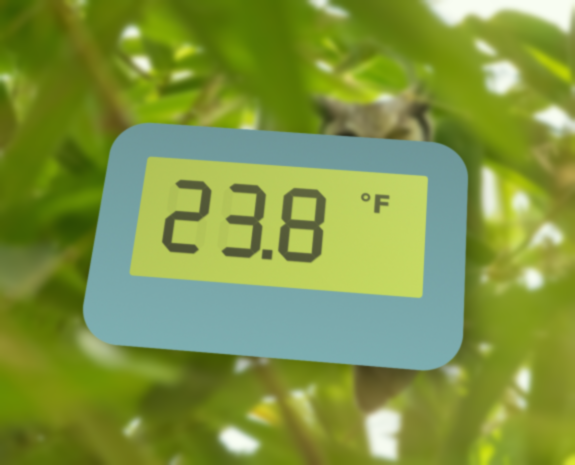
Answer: 23.8 °F
